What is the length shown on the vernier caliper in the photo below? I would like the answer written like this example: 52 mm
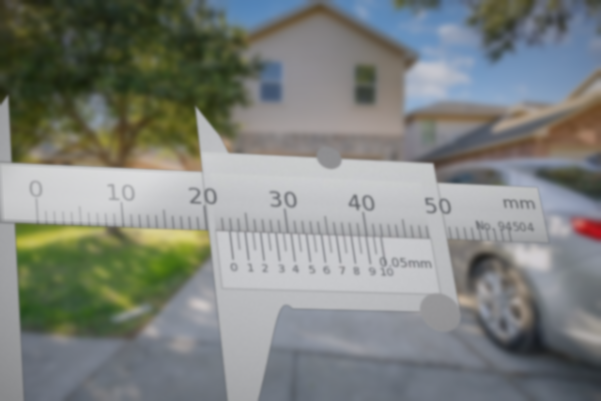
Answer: 22.8 mm
